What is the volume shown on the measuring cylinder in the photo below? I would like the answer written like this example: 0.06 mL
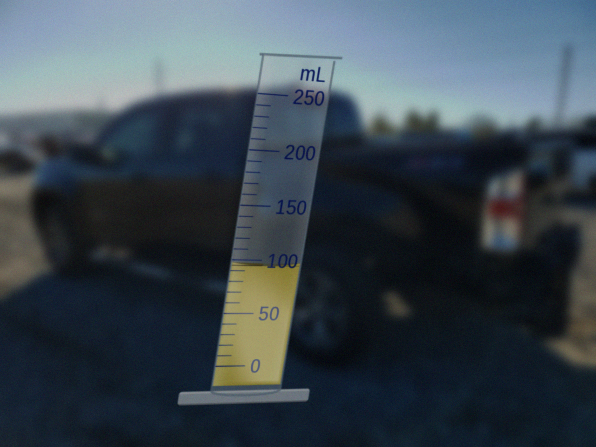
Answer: 95 mL
